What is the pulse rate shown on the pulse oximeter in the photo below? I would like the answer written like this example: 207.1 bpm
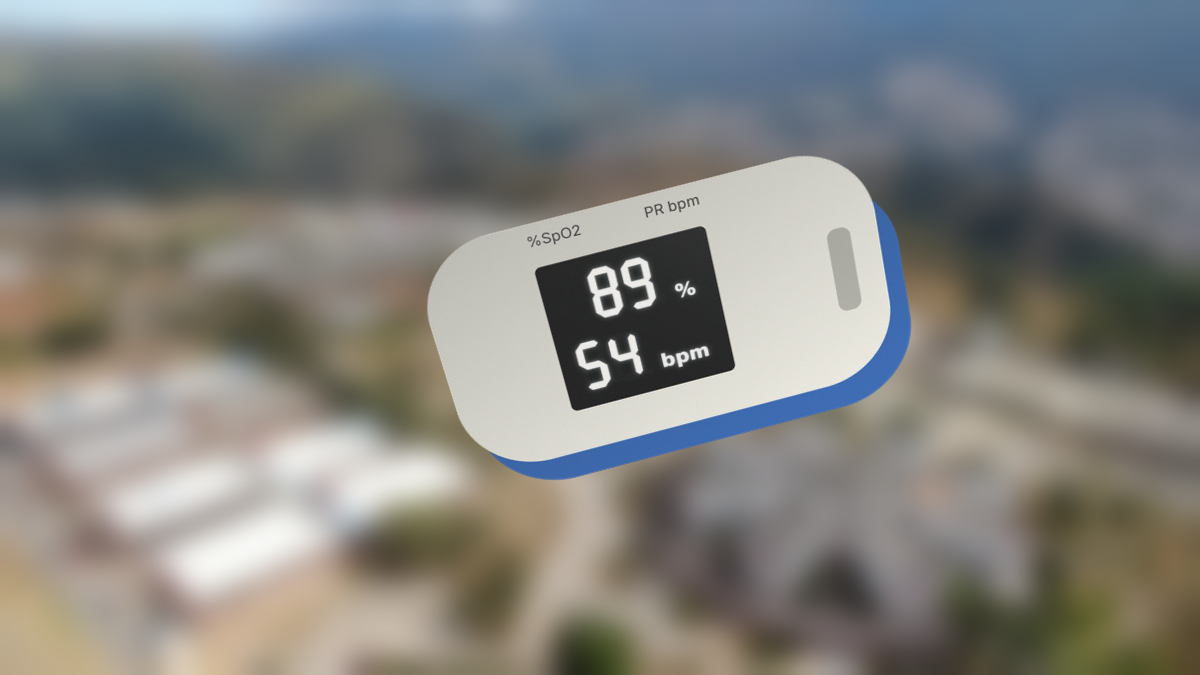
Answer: 54 bpm
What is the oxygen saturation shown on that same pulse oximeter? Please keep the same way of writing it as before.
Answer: 89 %
